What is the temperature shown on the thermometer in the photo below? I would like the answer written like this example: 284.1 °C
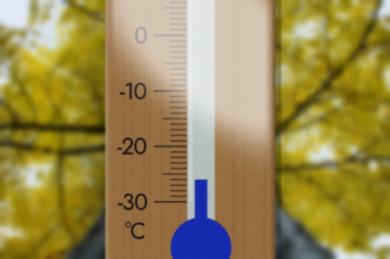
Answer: -26 °C
